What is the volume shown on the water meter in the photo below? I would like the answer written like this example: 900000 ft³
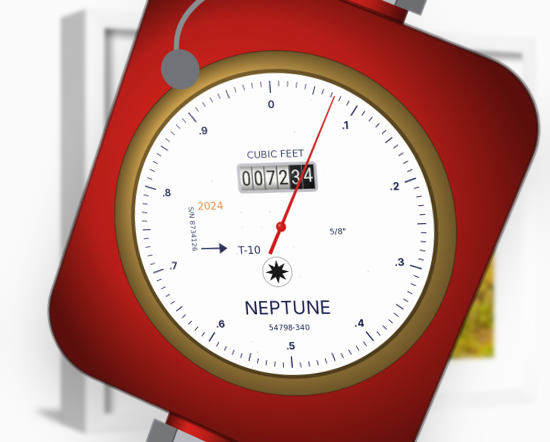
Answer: 7234.07 ft³
